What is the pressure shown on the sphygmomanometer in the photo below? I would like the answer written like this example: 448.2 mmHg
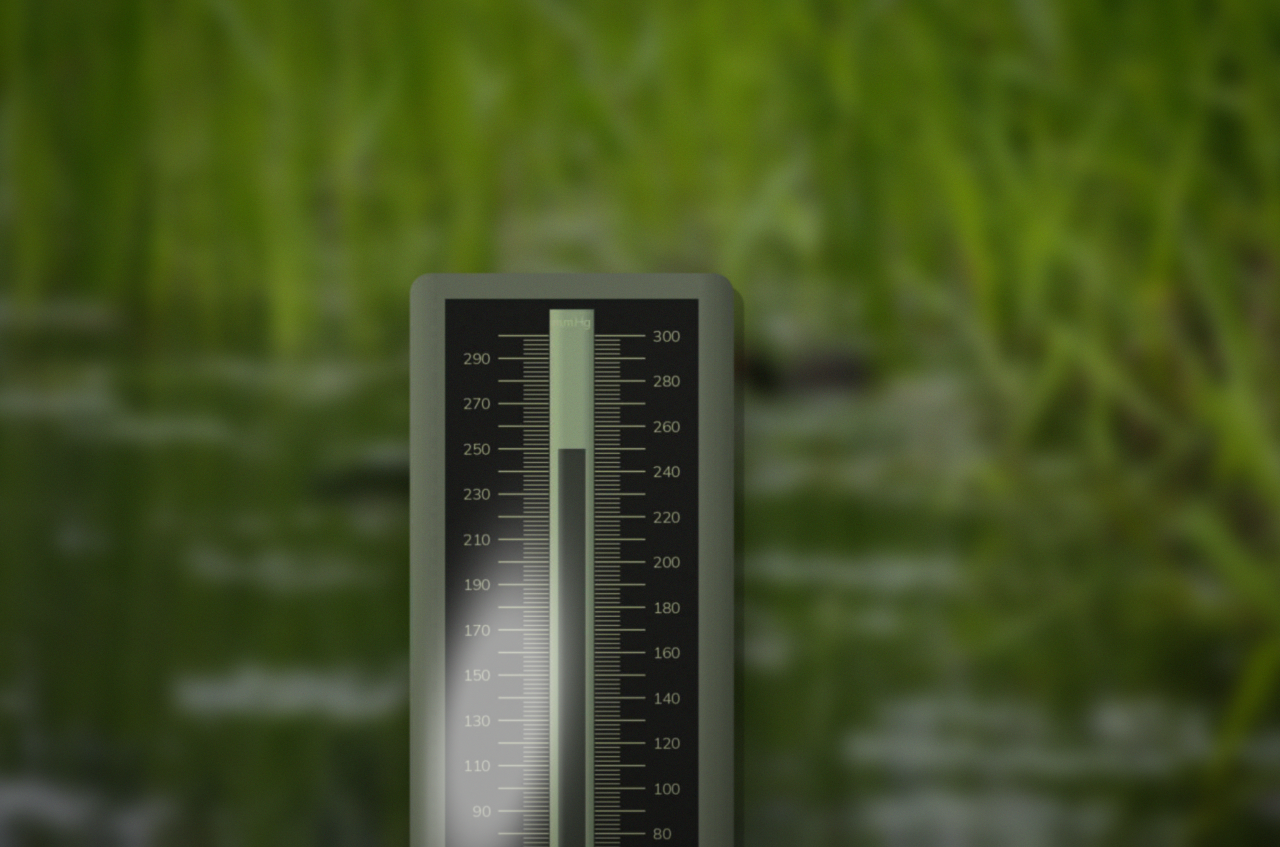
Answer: 250 mmHg
